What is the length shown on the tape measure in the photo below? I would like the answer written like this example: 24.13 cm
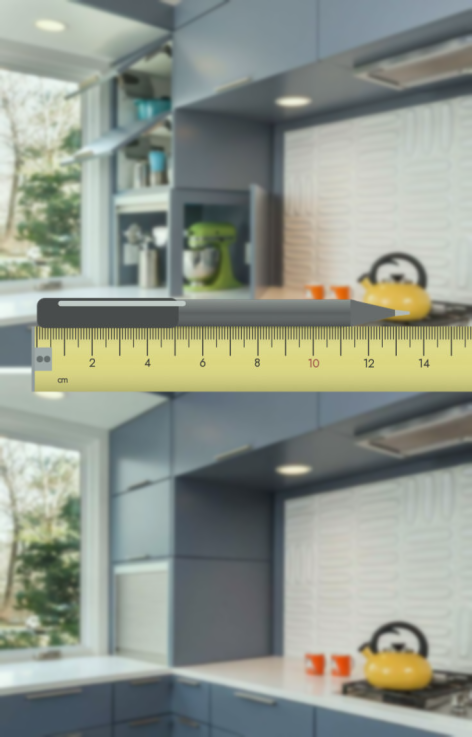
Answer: 13.5 cm
